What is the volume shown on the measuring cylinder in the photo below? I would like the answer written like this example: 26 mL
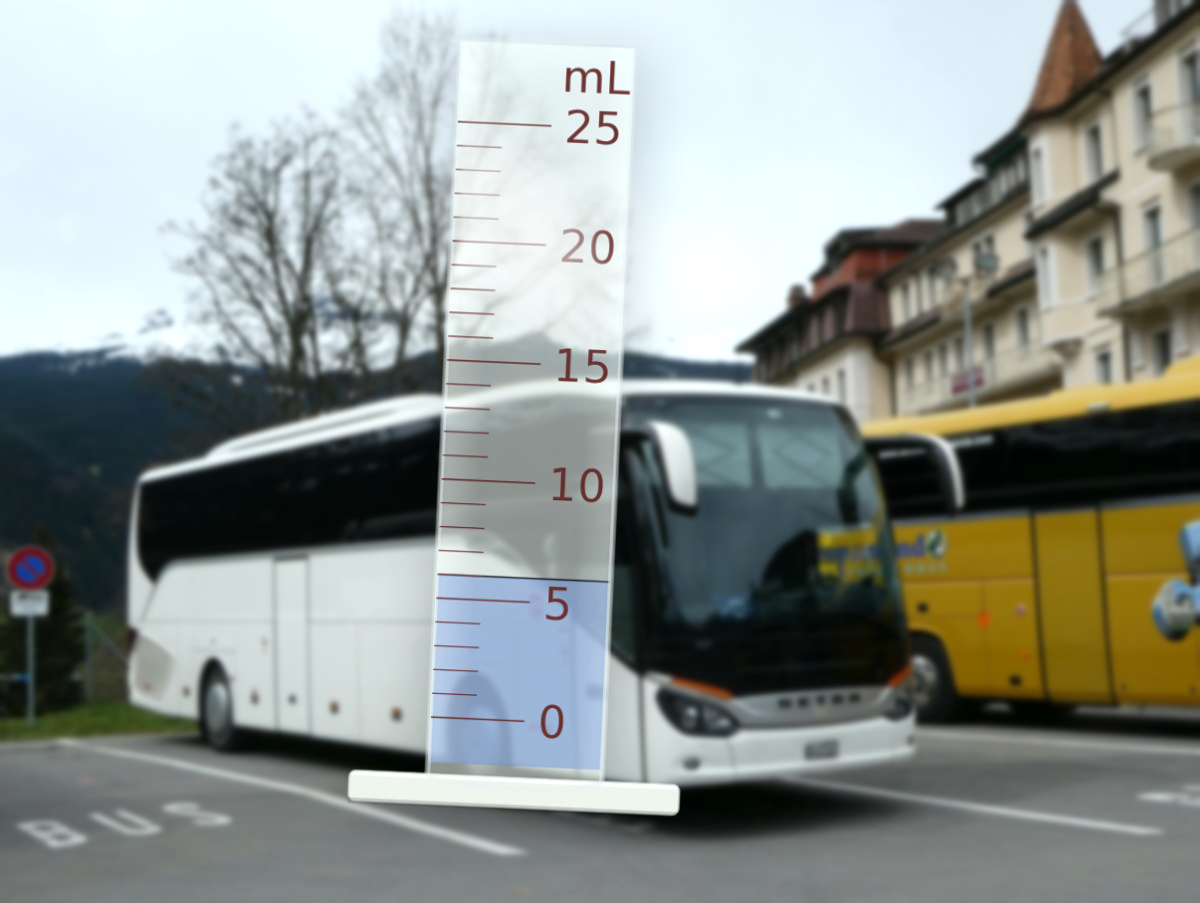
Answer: 6 mL
